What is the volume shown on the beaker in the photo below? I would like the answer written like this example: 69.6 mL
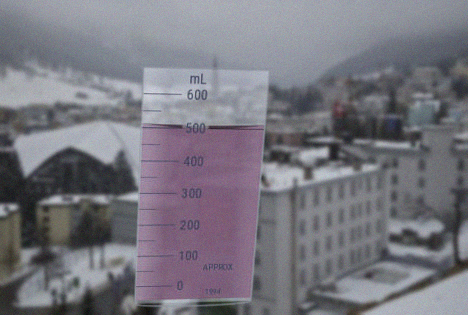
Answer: 500 mL
